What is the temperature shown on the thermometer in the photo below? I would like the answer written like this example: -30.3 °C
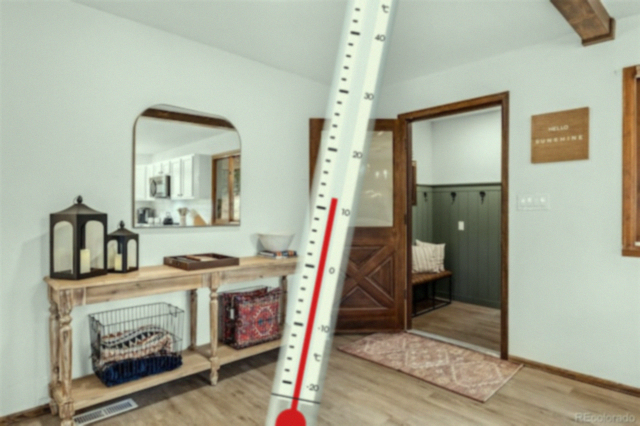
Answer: 12 °C
